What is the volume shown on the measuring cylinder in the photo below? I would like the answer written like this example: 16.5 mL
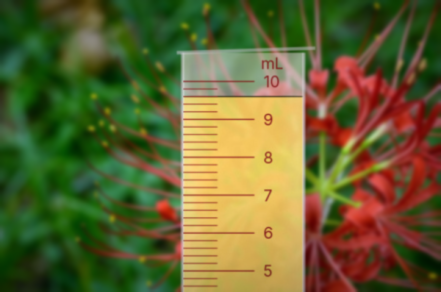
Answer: 9.6 mL
